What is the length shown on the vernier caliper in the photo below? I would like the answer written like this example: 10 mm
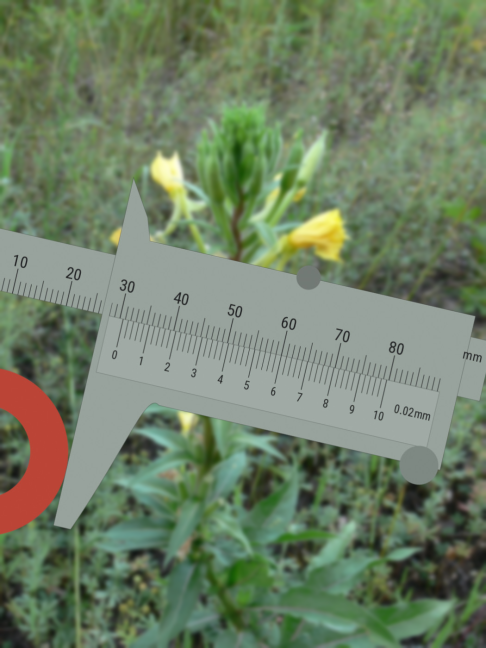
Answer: 30.6 mm
